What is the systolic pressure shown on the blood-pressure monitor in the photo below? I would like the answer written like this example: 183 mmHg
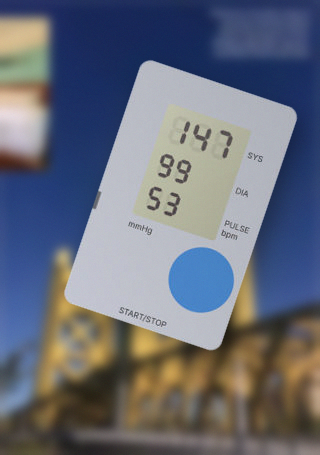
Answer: 147 mmHg
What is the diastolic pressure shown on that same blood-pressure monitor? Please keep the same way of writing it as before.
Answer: 99 mmHg
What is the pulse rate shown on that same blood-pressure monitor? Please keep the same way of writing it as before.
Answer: 53 bpm
